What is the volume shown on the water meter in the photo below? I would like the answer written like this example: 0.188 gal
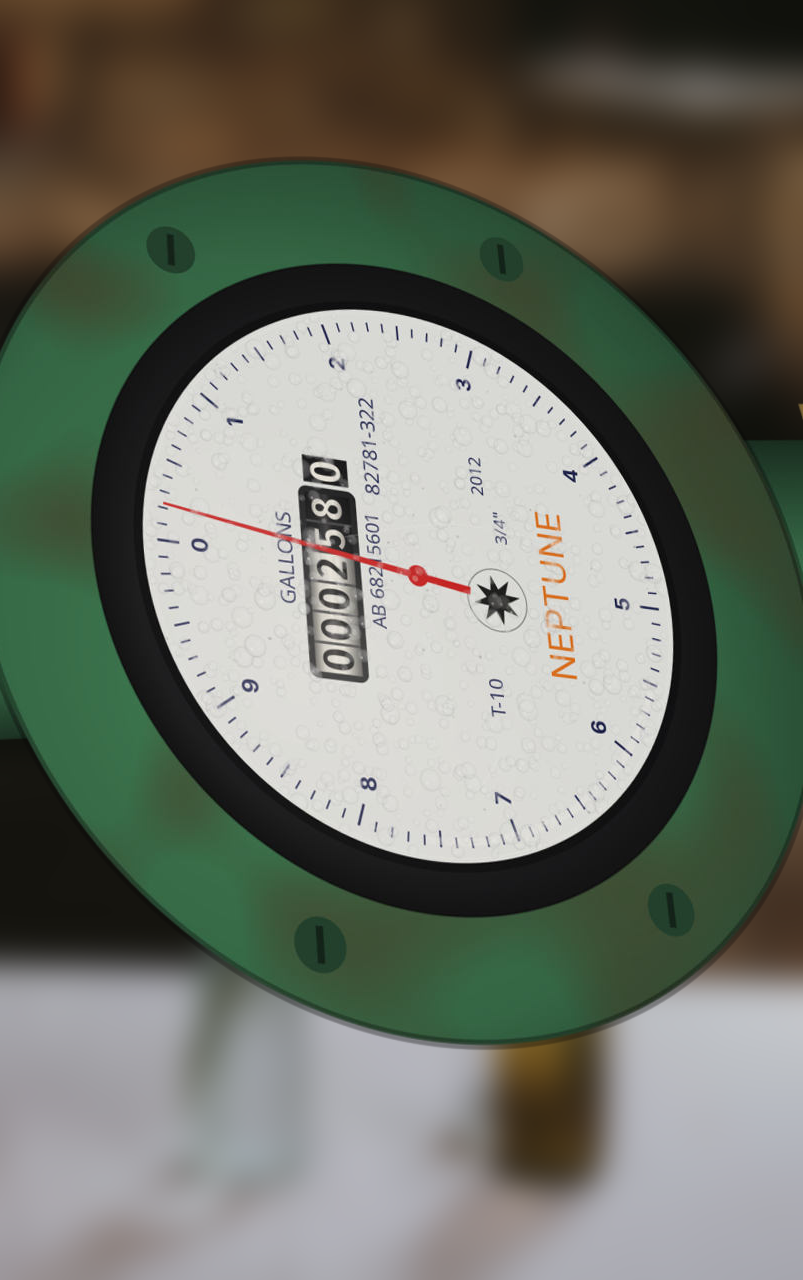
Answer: 2580.2 gal
